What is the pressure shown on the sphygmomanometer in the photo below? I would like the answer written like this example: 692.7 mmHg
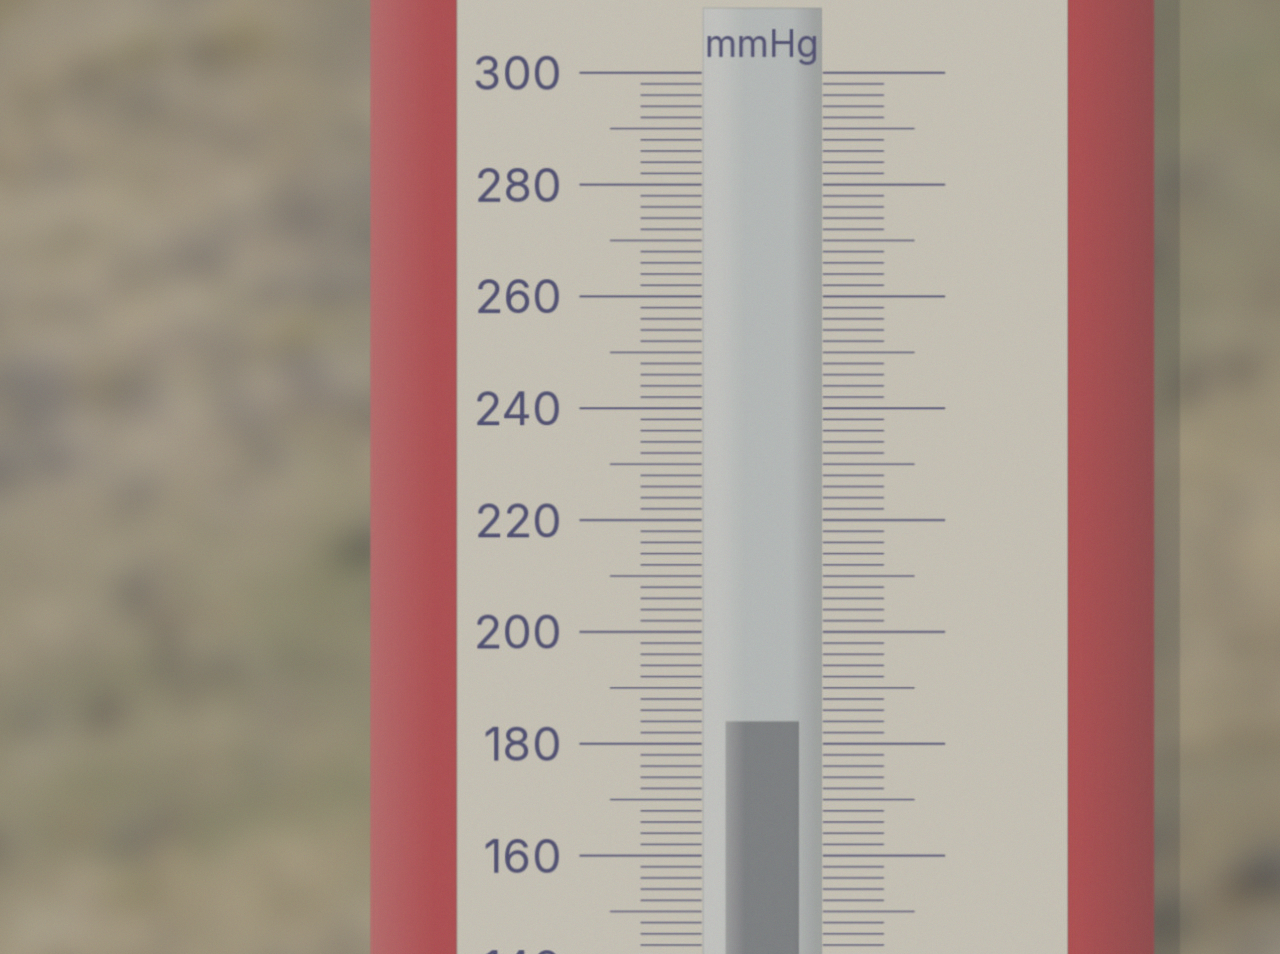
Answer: 184 mmHg
